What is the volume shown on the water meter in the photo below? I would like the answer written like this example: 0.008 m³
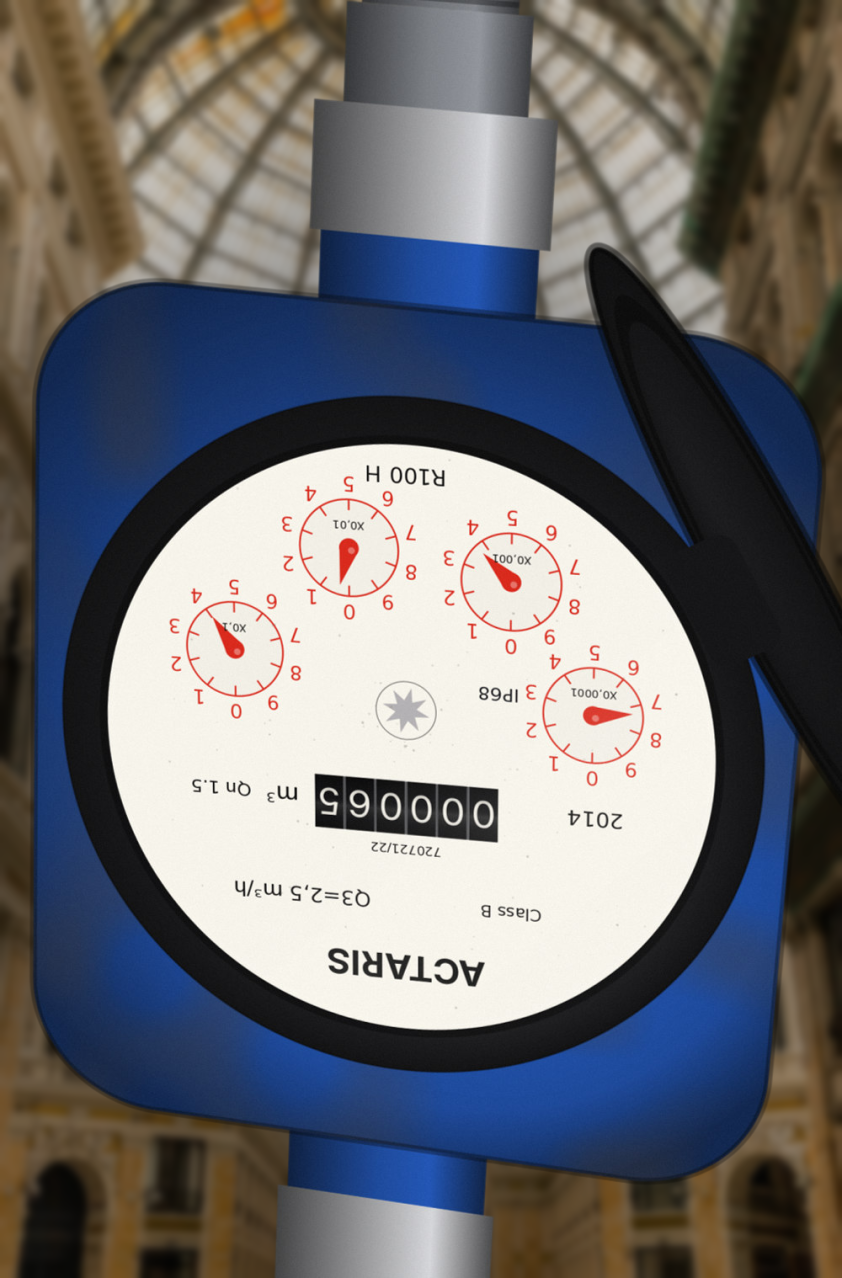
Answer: 65.4037 m³
